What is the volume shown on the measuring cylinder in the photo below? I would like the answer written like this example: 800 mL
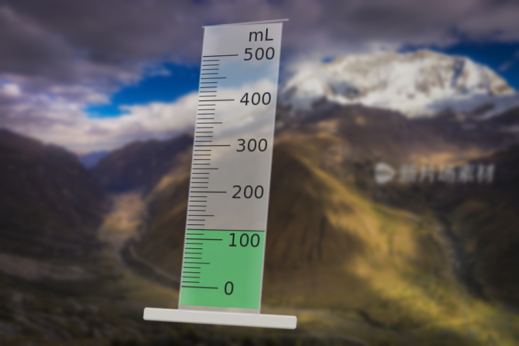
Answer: 120 mL
